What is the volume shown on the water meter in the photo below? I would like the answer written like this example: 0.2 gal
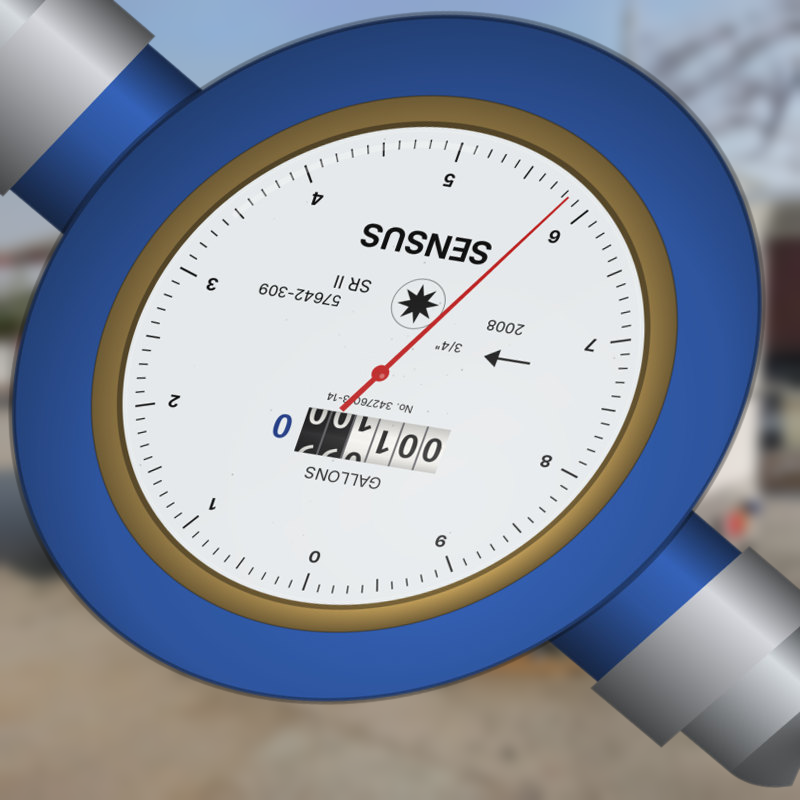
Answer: 10995.8 gal
